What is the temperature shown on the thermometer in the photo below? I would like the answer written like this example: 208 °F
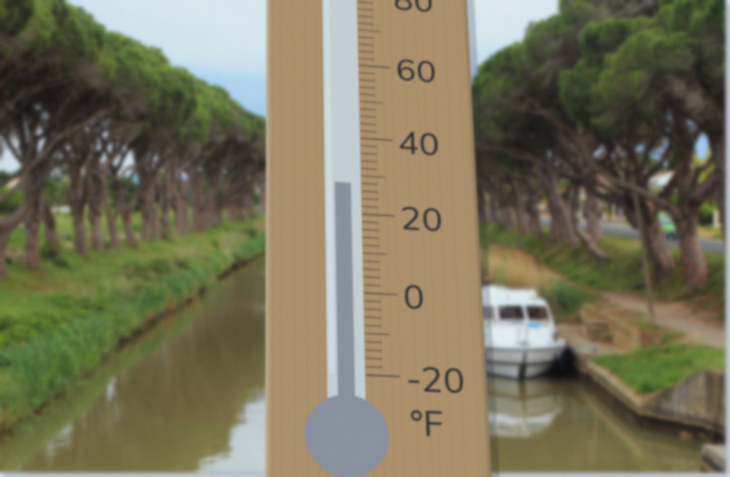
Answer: 28 °F
